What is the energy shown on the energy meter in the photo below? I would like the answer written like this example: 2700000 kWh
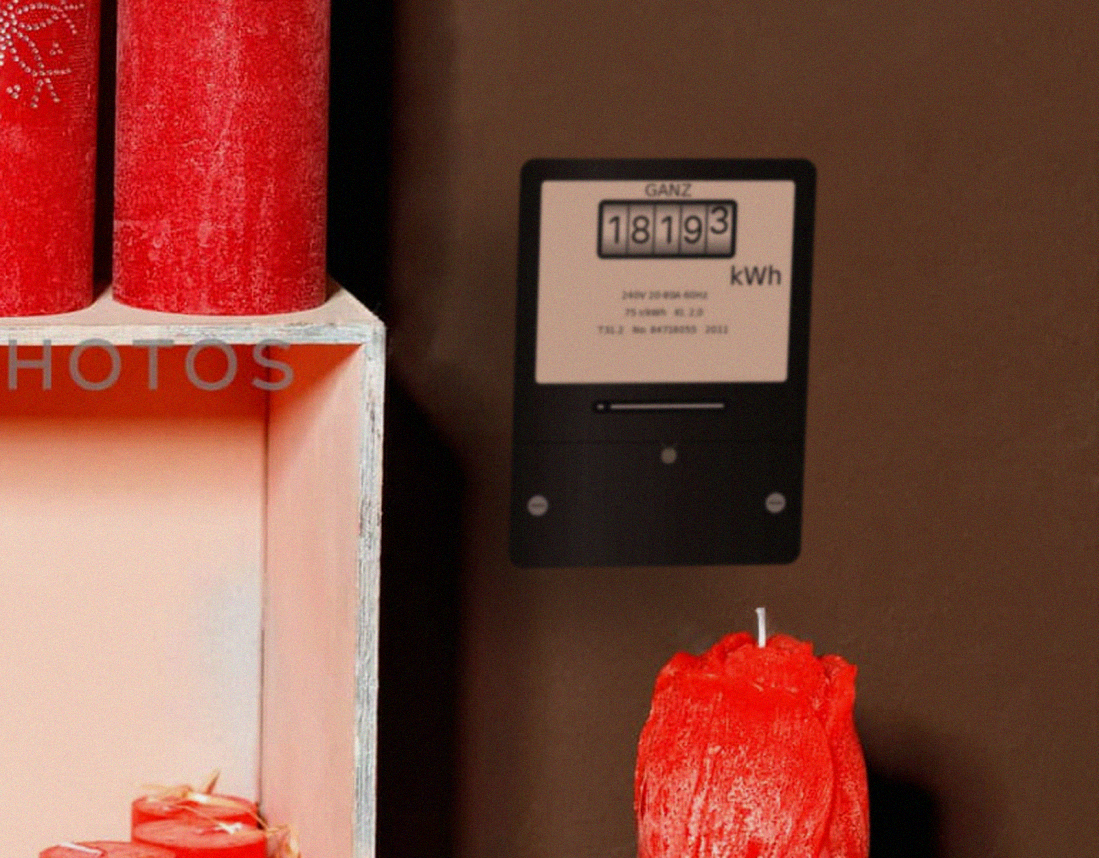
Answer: 18193 kWh
